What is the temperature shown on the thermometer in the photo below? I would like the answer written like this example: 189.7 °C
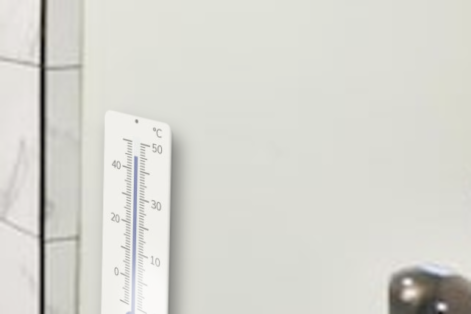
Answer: 45 °C
